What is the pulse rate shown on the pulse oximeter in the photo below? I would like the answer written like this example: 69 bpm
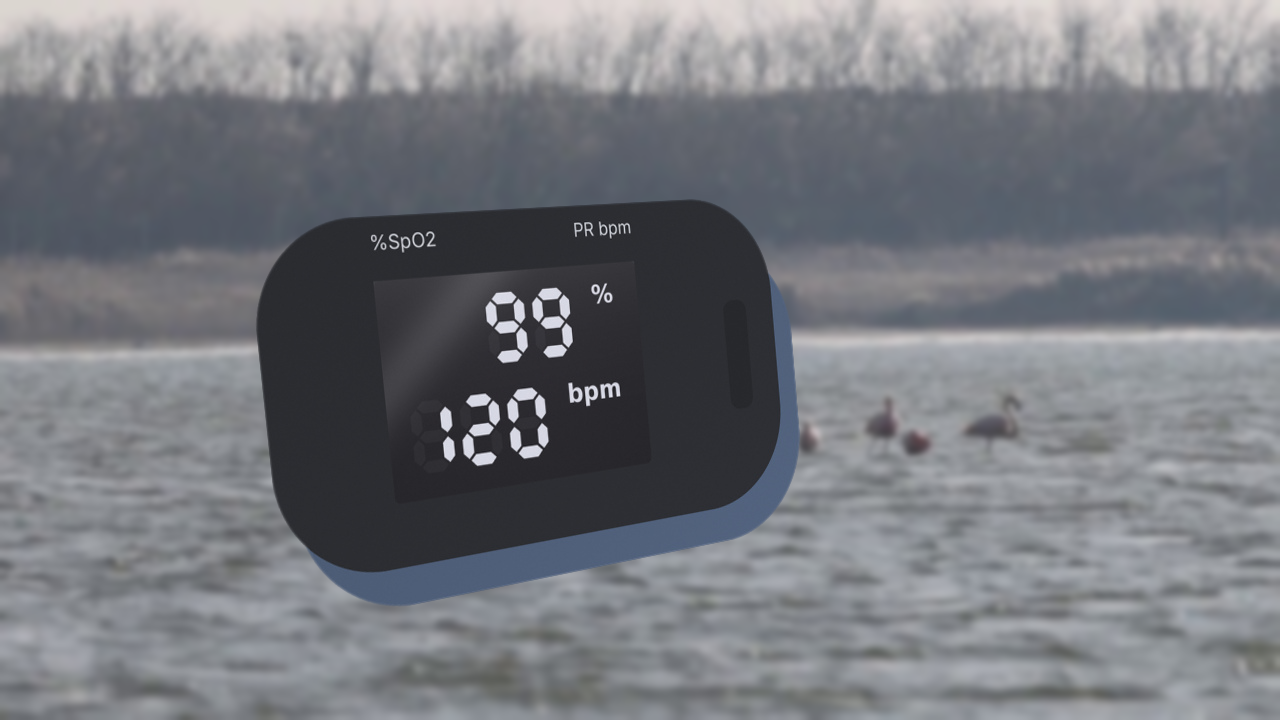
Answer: 120 bpm
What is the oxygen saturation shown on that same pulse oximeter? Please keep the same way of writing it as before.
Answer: 99 %
